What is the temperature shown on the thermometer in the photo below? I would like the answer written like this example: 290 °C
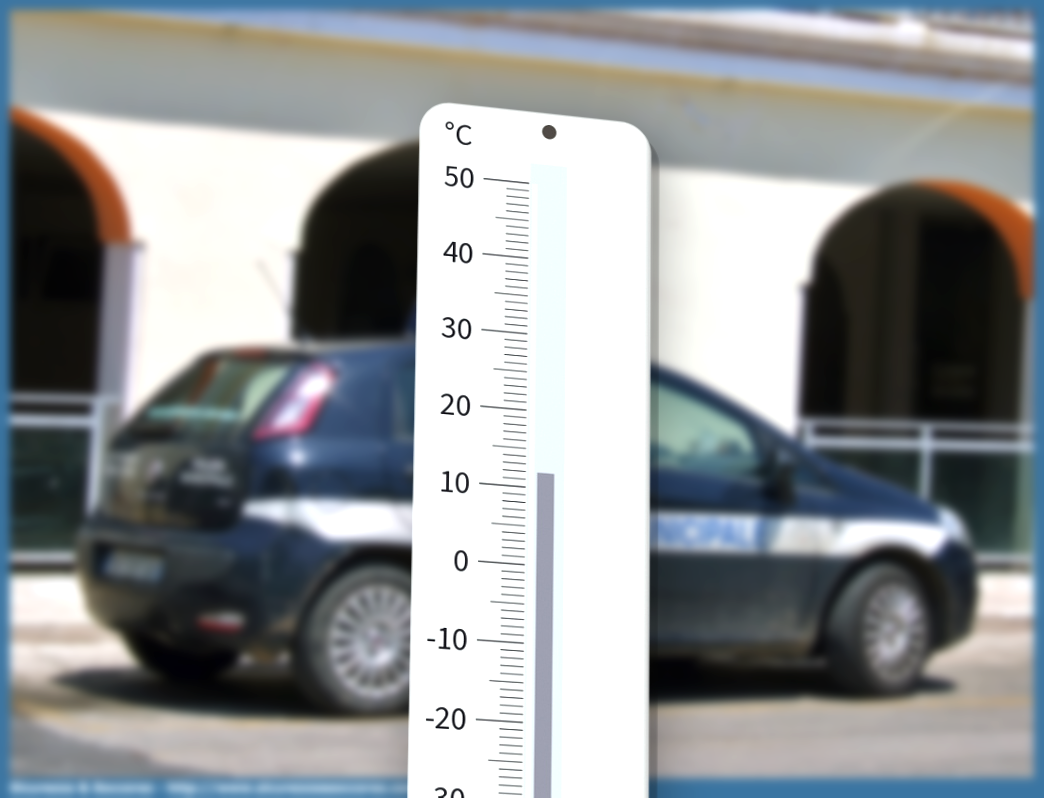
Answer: 12 °C
